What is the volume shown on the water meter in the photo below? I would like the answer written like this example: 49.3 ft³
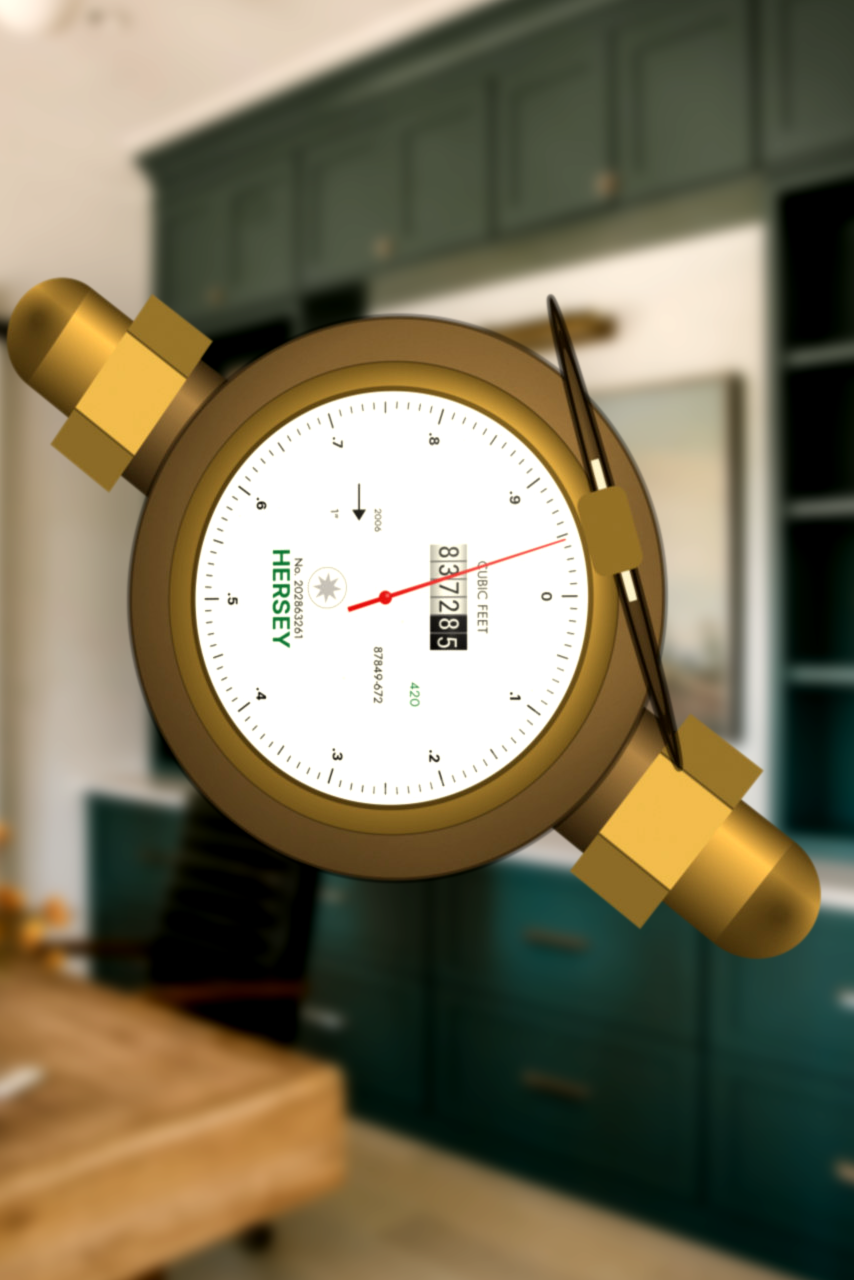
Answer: 837284.95 ft³
